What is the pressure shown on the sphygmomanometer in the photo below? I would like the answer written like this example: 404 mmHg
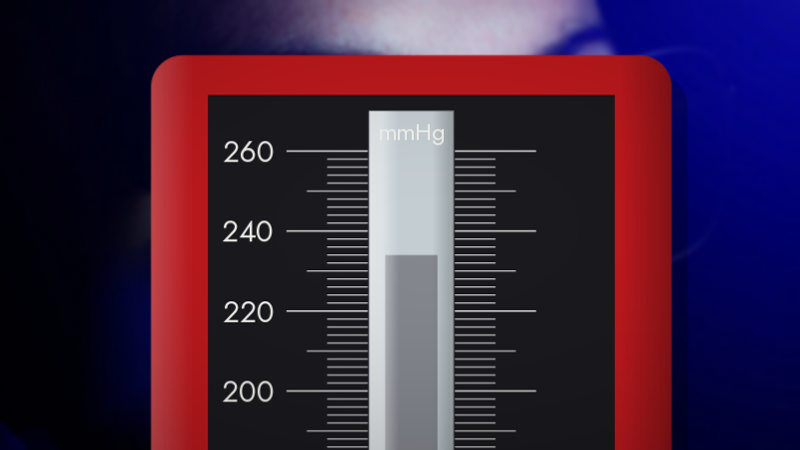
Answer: 234 mmHg
